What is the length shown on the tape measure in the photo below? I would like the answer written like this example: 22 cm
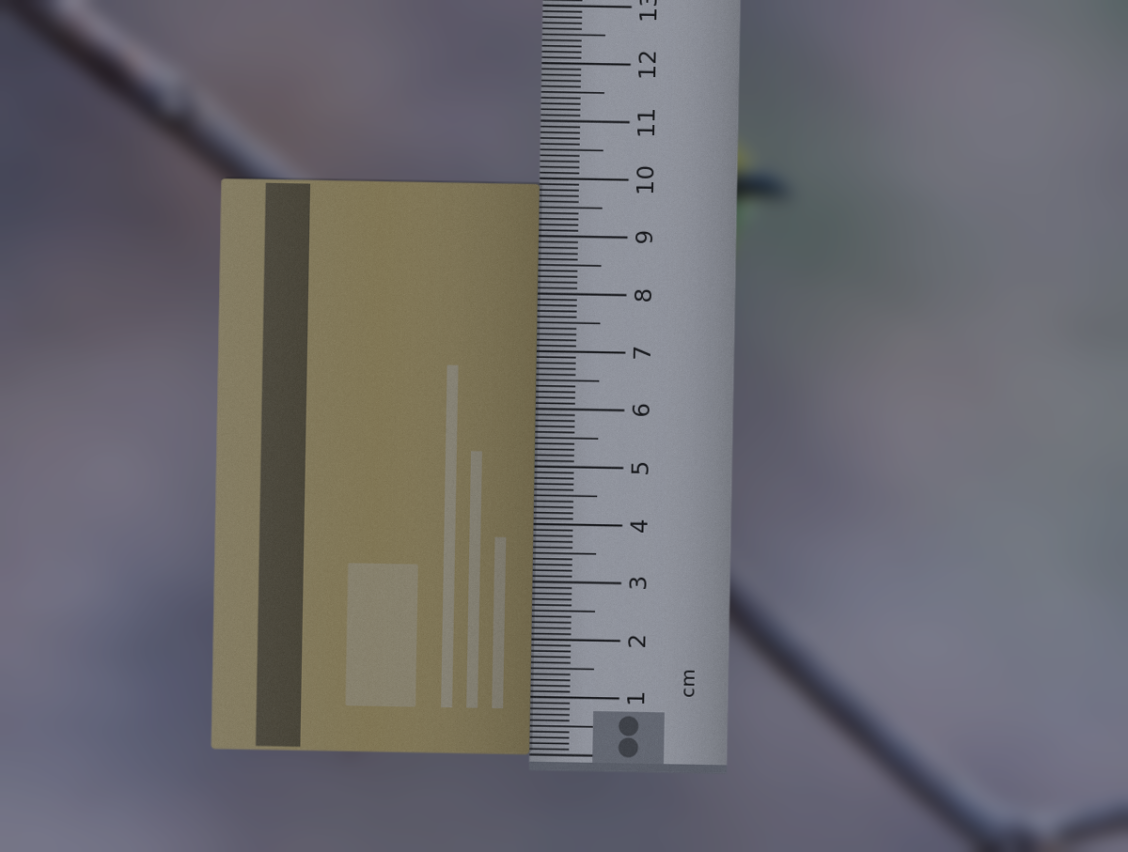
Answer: 9.9 cm
